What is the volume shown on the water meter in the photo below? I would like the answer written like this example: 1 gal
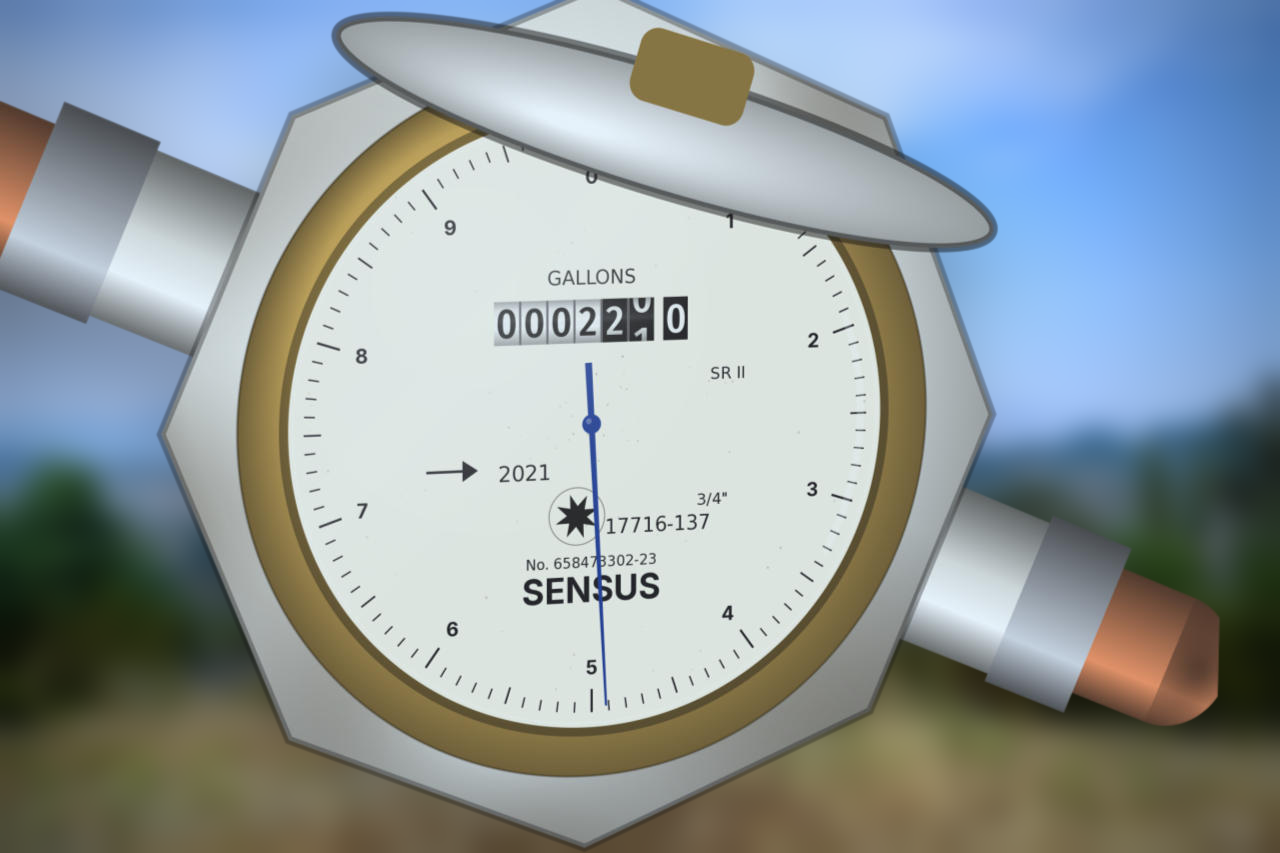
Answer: 2204.9 gal
